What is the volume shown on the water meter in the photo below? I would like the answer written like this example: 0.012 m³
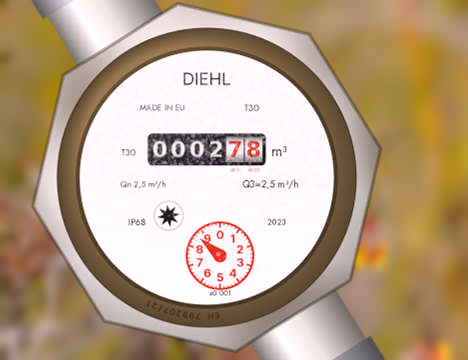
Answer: 2.788 m³
